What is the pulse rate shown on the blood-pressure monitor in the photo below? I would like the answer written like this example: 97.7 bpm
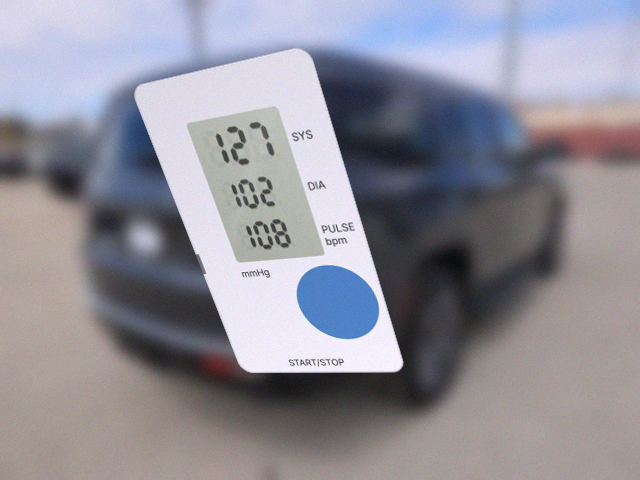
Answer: 108 bpm
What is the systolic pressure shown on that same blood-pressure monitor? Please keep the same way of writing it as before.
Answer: 127 mmHg
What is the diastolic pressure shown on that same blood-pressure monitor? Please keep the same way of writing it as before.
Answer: 102 mmHg
